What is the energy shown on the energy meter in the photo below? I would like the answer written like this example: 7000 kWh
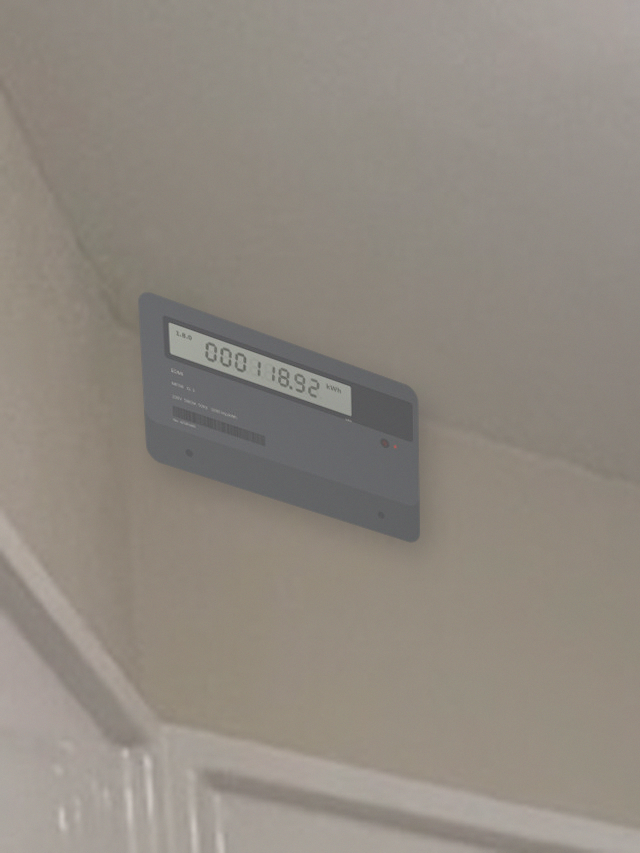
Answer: 118.92 kWh
